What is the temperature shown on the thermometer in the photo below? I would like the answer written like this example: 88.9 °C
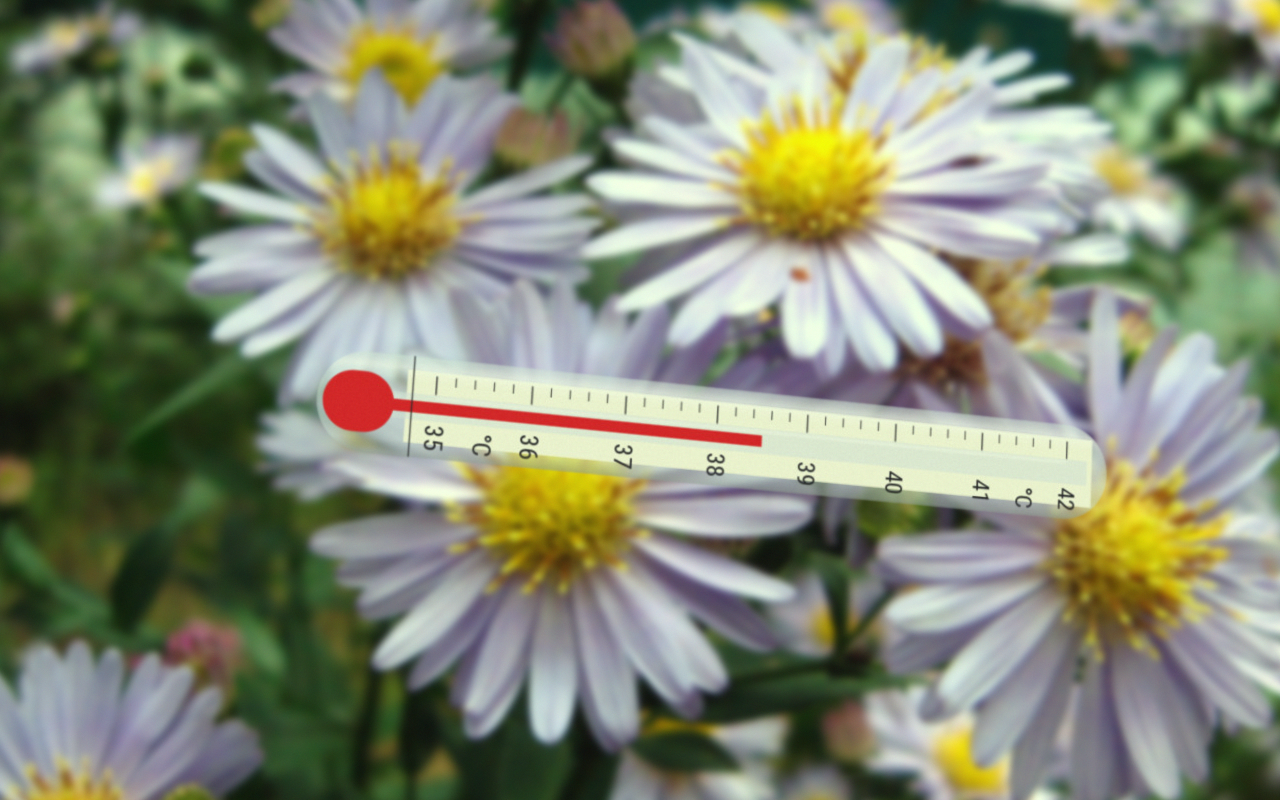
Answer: 38.5 °C
